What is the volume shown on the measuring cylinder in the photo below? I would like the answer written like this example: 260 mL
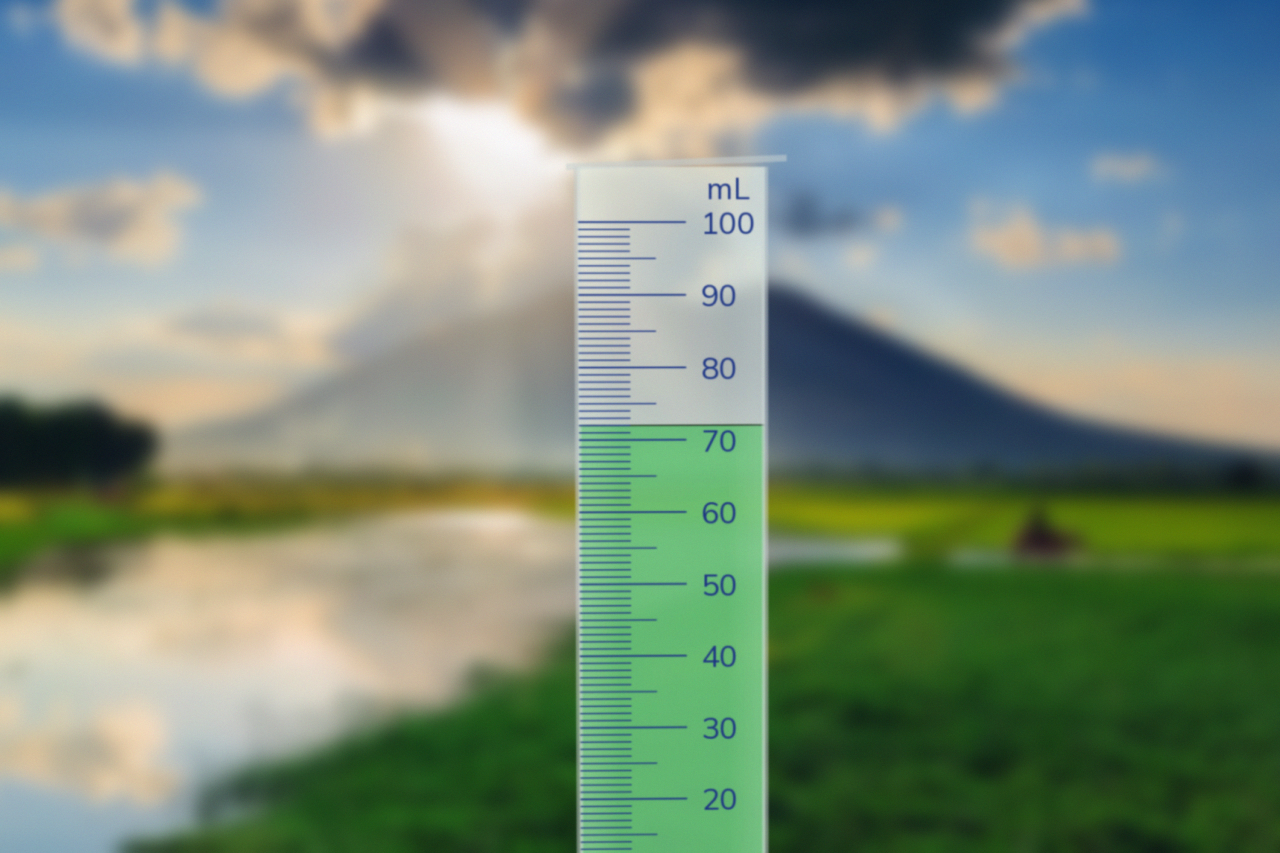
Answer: 72 mL
